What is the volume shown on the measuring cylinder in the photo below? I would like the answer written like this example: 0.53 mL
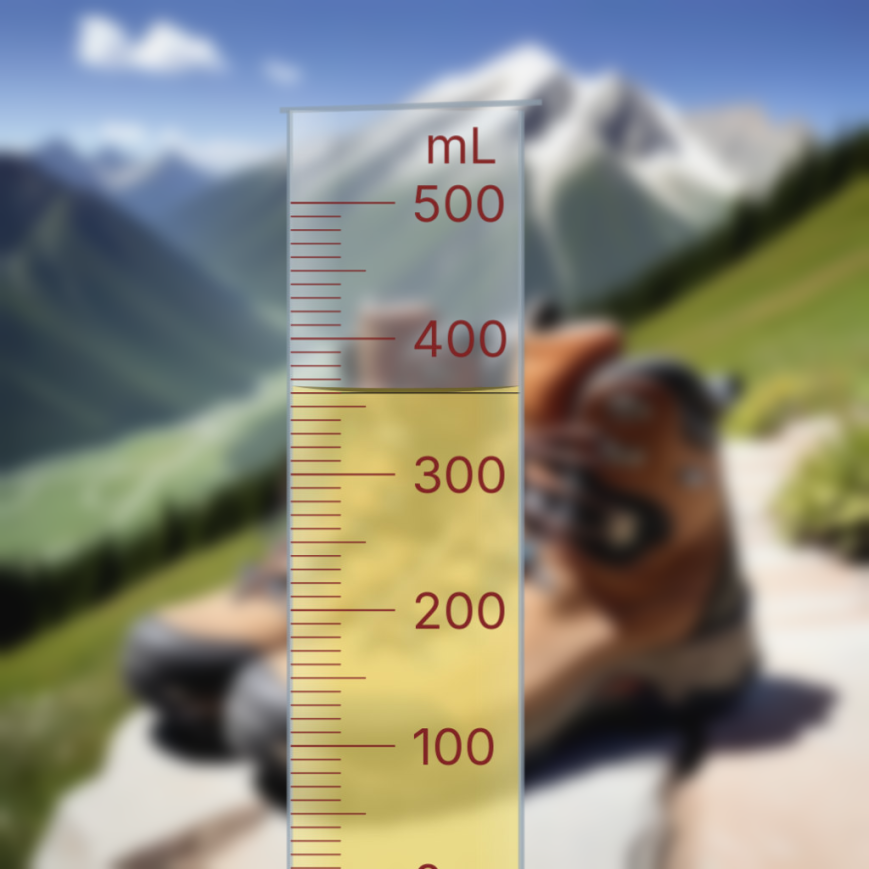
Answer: 360 mL
